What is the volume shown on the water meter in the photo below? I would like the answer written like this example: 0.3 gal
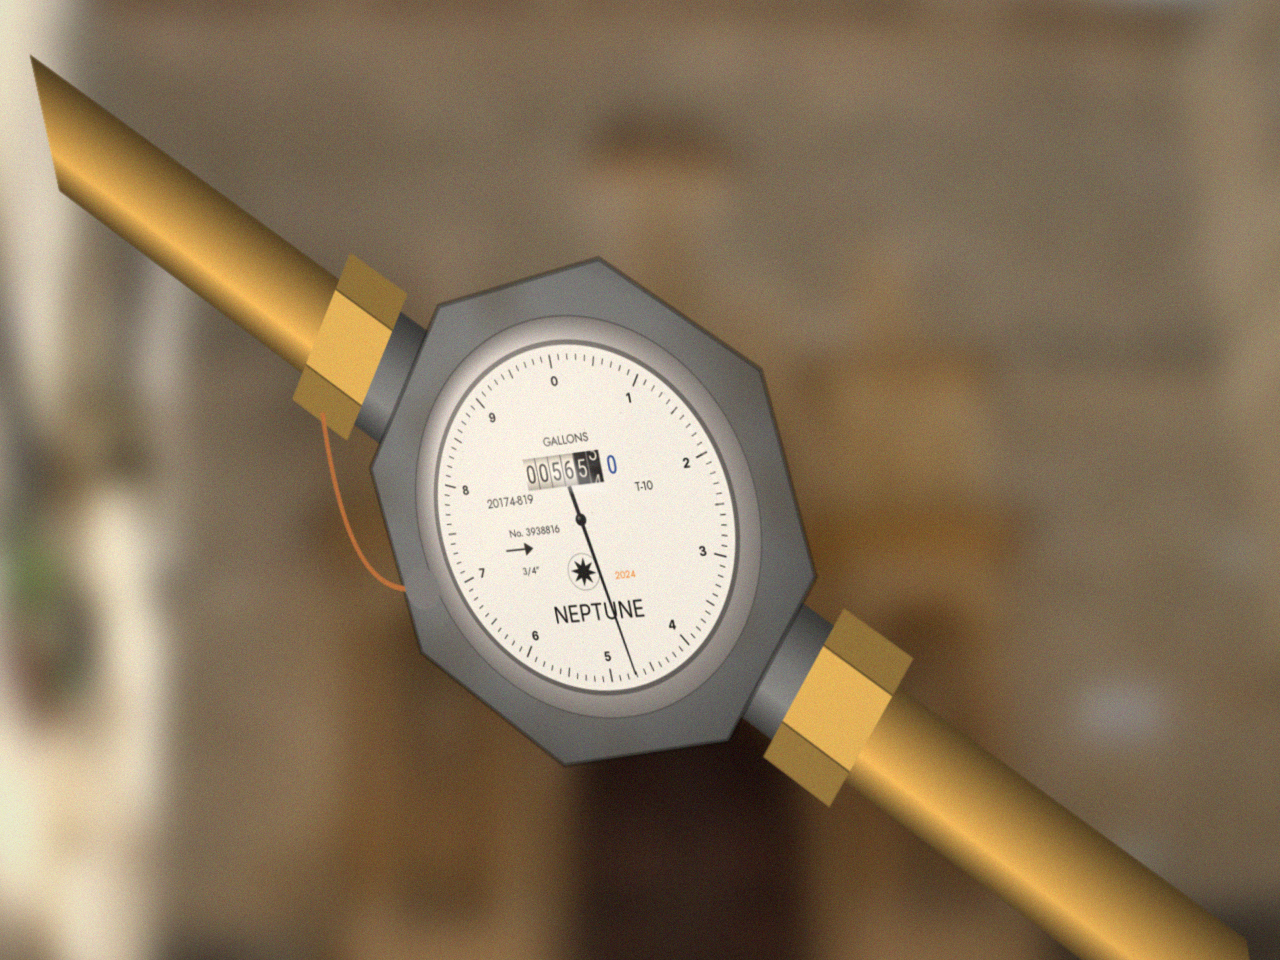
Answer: 56534.7 gal
